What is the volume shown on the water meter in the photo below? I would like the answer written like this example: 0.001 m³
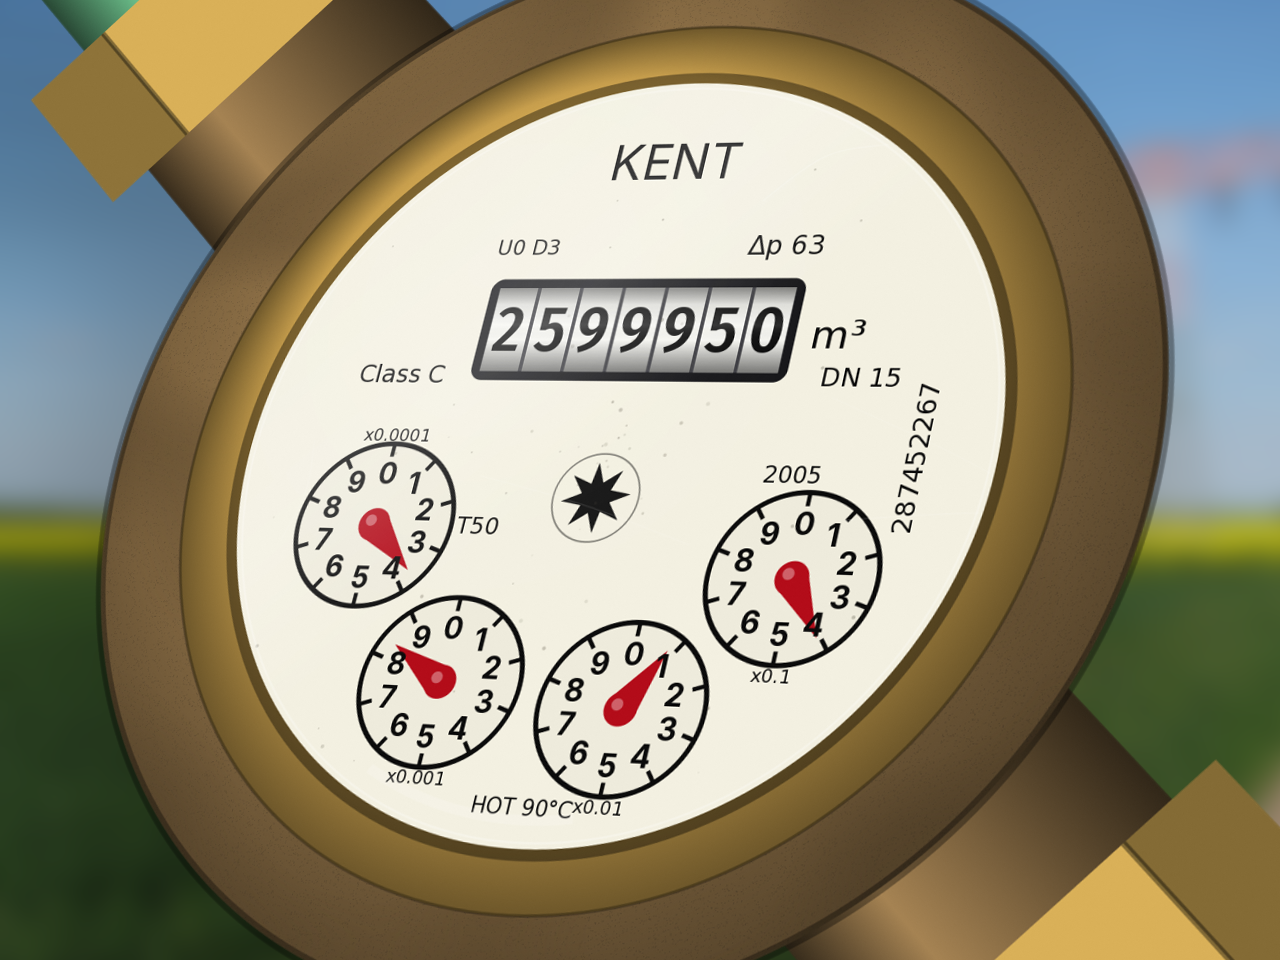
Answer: 2599950.4083 m³
